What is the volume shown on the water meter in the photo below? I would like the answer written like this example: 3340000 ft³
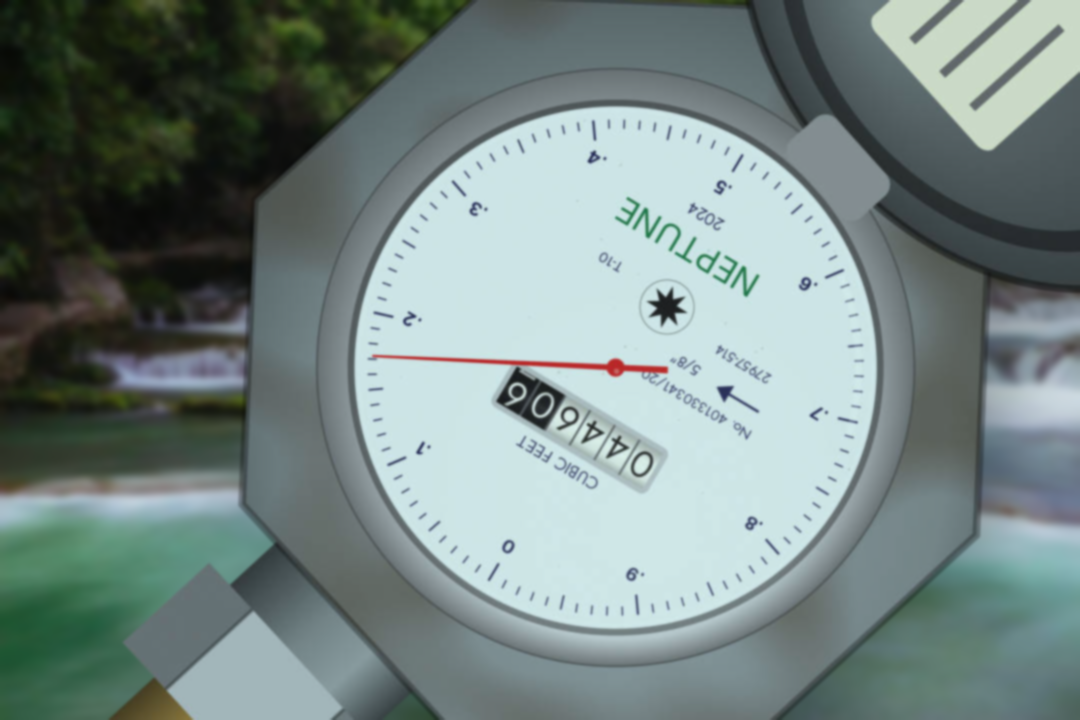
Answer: 44606.17 ft³
